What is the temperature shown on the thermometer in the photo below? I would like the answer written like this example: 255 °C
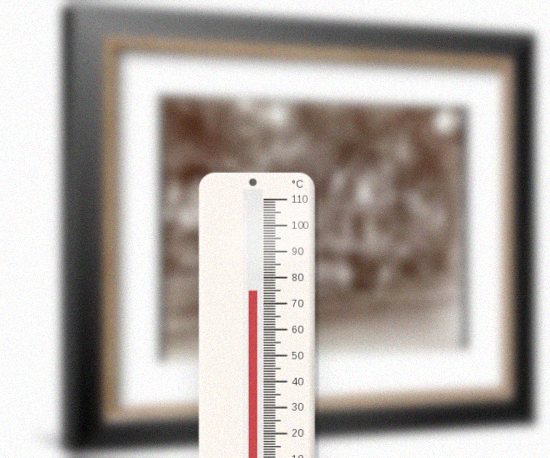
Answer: 75 °C
